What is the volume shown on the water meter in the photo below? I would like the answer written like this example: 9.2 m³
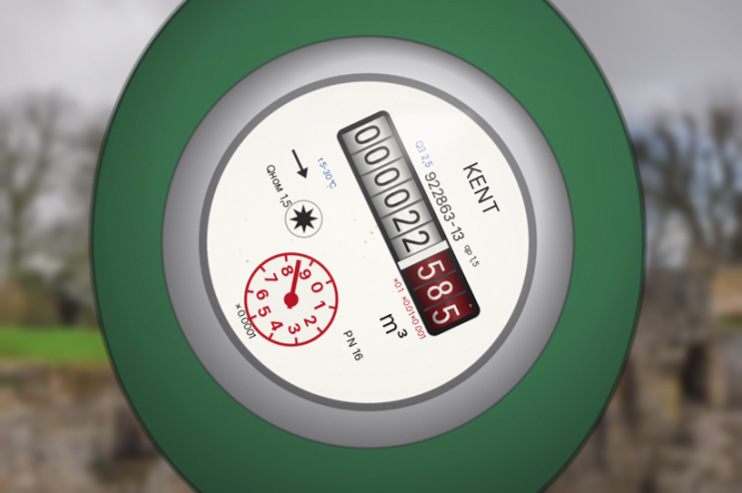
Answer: 22.5848 m³
